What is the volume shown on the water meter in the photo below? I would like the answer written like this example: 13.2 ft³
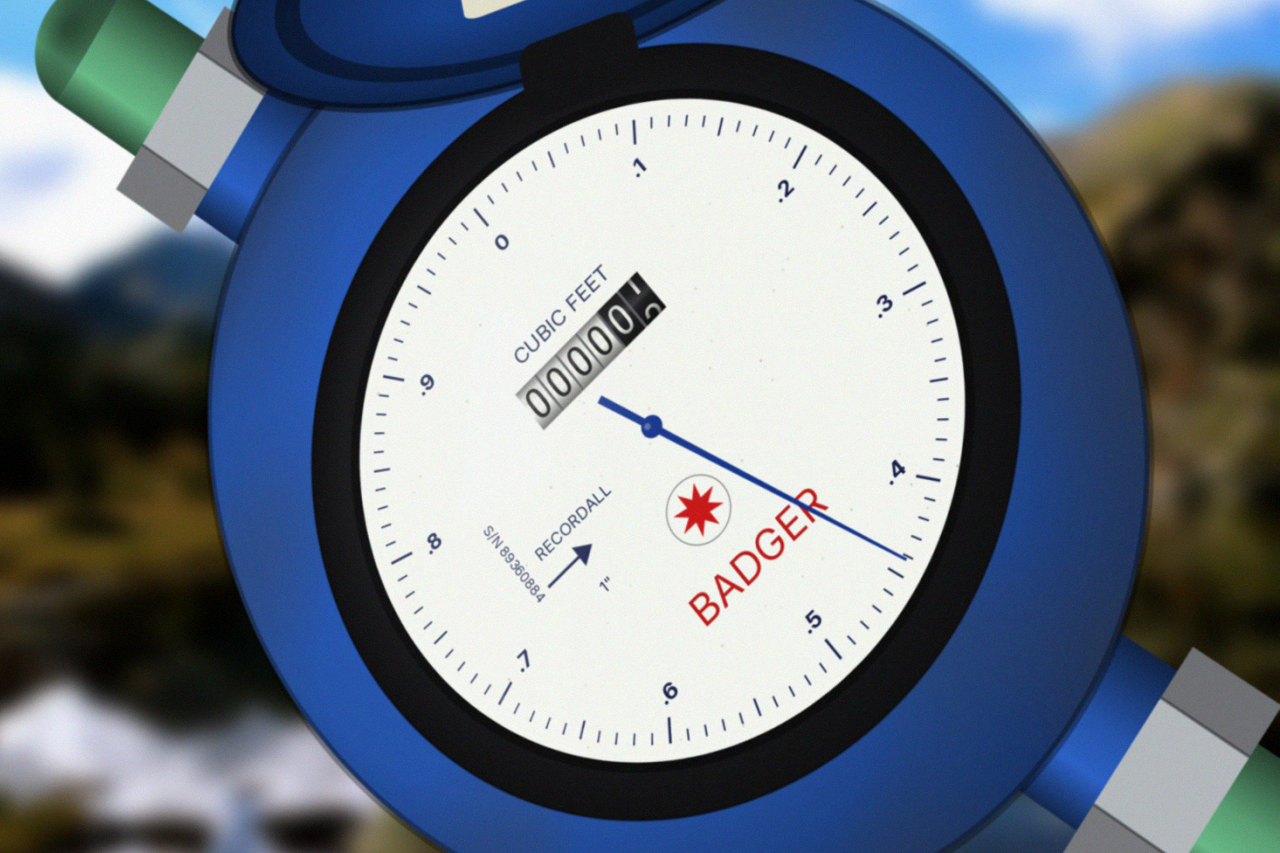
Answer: 1.44 ft³
